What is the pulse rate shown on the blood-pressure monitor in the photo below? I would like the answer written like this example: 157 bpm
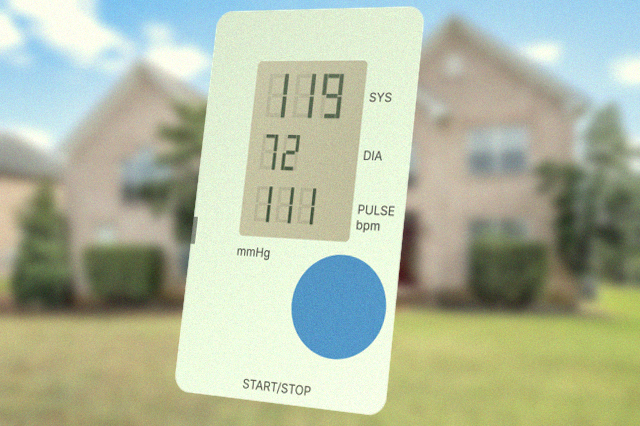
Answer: 111 bpm
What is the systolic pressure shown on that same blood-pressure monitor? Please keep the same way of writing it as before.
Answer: 119 mmHg
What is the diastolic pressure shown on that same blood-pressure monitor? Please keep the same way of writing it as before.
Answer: 72 mmHg
